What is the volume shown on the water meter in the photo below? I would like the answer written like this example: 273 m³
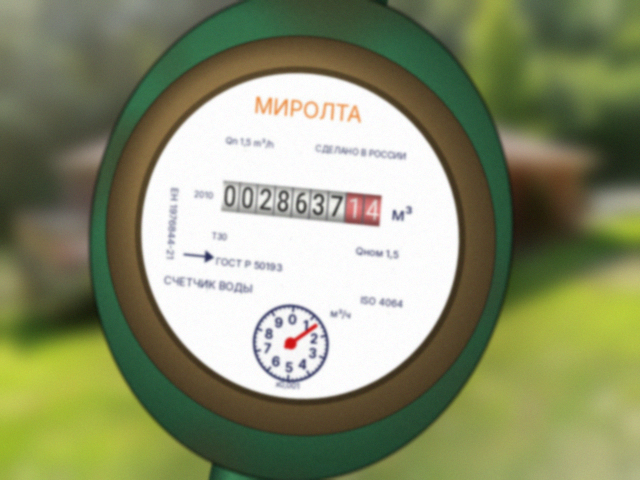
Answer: 28637.141 m³
